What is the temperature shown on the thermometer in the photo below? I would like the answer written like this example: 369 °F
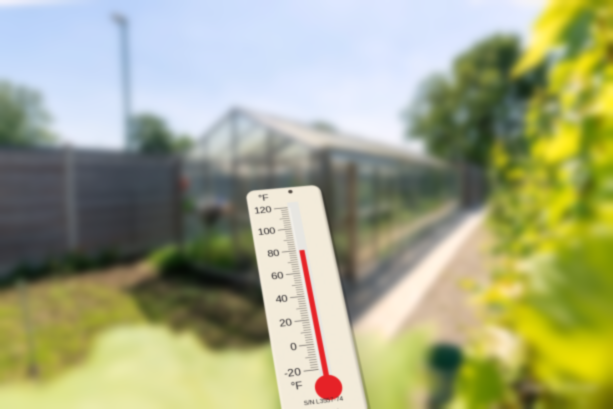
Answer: 80 °F
